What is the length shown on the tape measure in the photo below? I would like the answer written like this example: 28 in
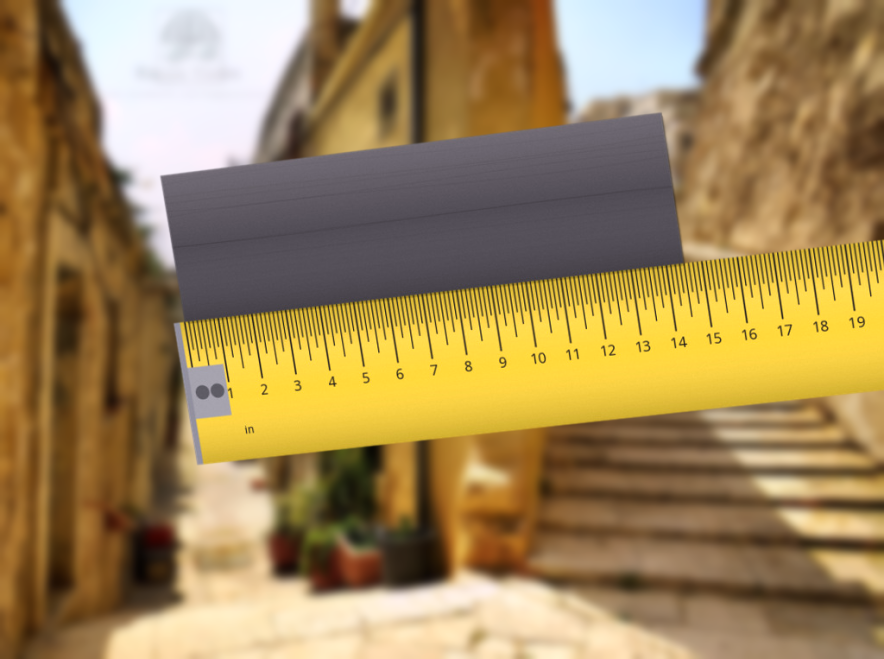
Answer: 14.5 in
